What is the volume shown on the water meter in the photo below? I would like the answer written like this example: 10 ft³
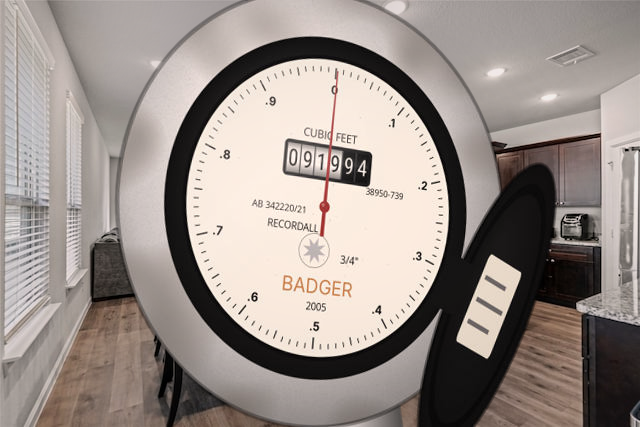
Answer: 91994.00 ft³
